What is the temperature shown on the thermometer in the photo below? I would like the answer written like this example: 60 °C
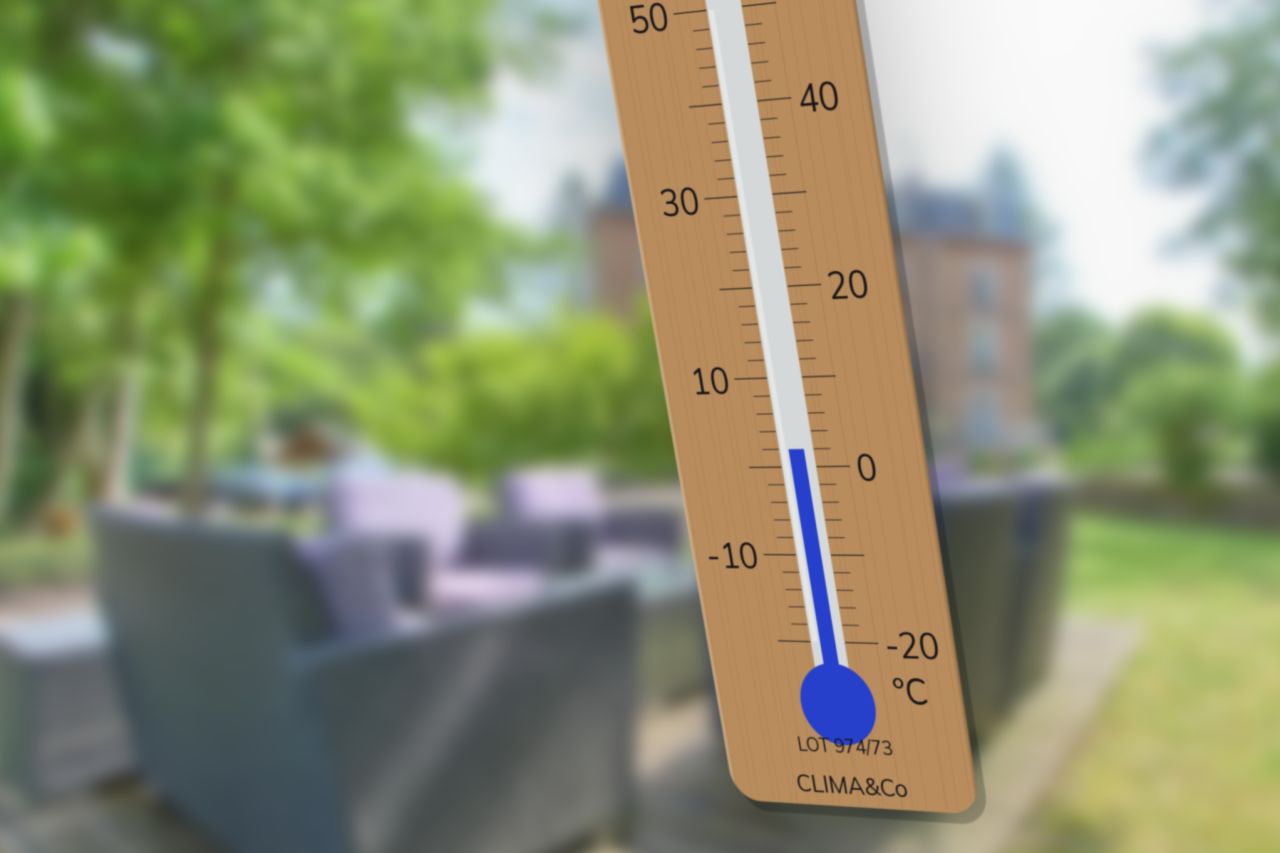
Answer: 2 °C
